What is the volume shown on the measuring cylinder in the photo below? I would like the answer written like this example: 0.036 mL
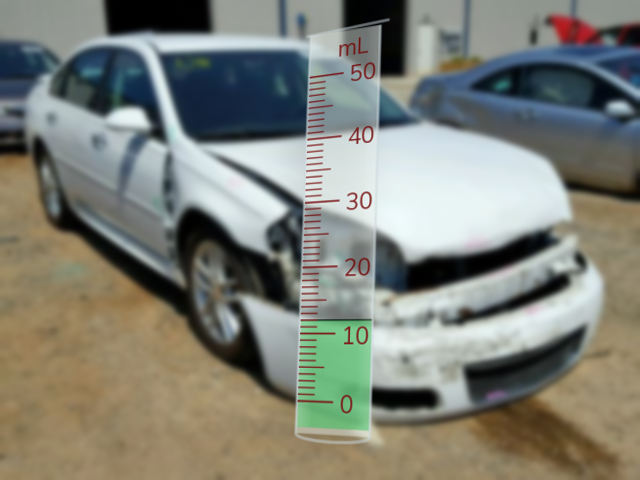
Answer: 12 mL
